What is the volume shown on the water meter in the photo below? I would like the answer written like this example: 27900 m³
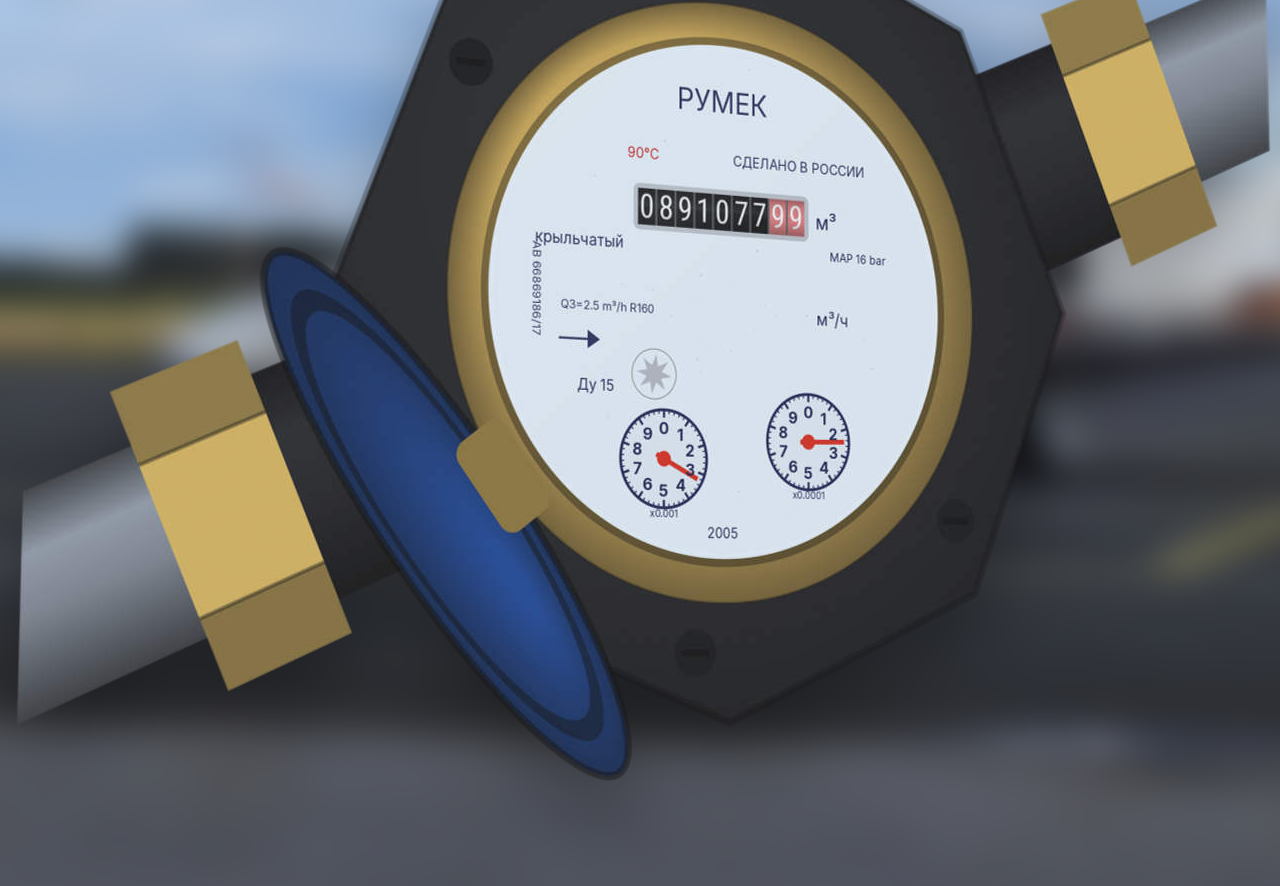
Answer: 891077.9932 m³
